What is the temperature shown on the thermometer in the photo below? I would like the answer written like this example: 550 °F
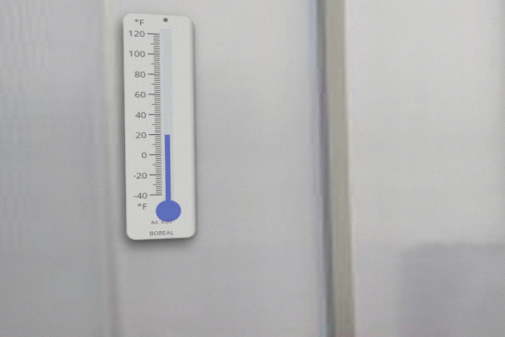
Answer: 20 °F
